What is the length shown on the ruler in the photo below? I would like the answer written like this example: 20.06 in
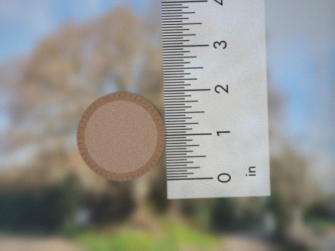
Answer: 2 in
